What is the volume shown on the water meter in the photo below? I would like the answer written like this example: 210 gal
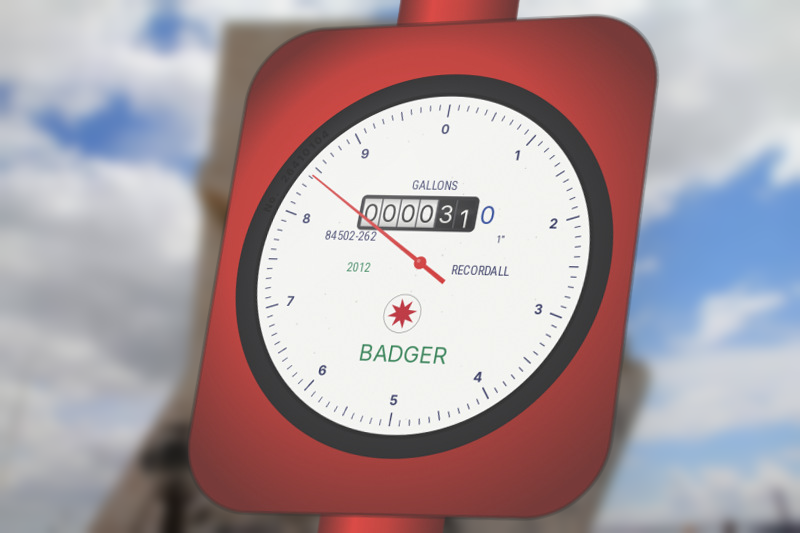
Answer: 308.4 gal
